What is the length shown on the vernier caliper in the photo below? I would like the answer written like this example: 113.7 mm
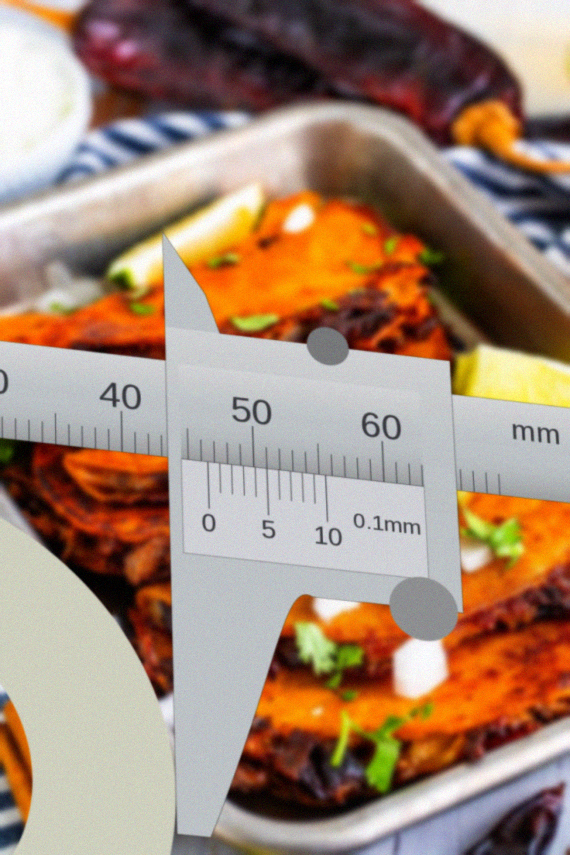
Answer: 46.5 mm
